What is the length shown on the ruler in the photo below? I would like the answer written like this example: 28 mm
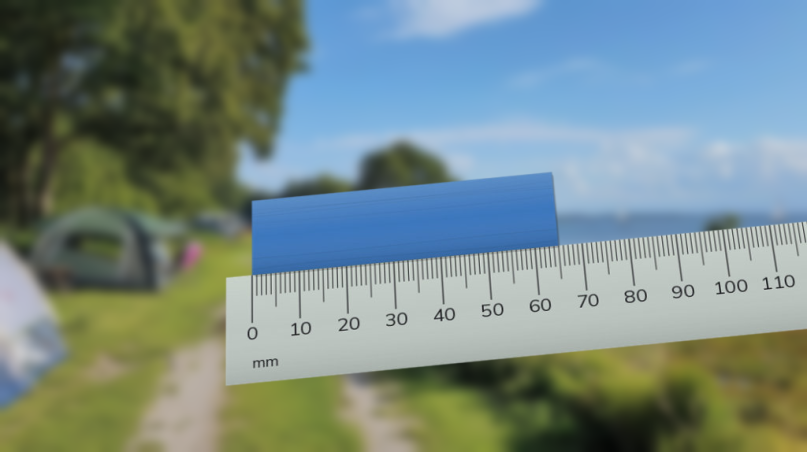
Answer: 65 mm
